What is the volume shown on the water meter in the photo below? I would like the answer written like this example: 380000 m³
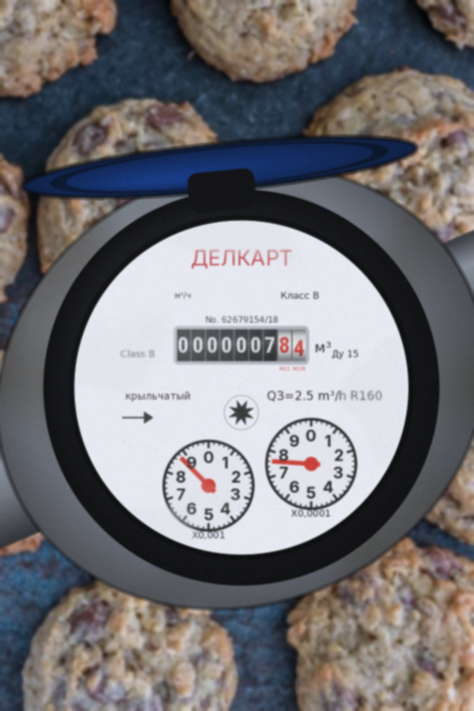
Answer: 7.8387 m³
